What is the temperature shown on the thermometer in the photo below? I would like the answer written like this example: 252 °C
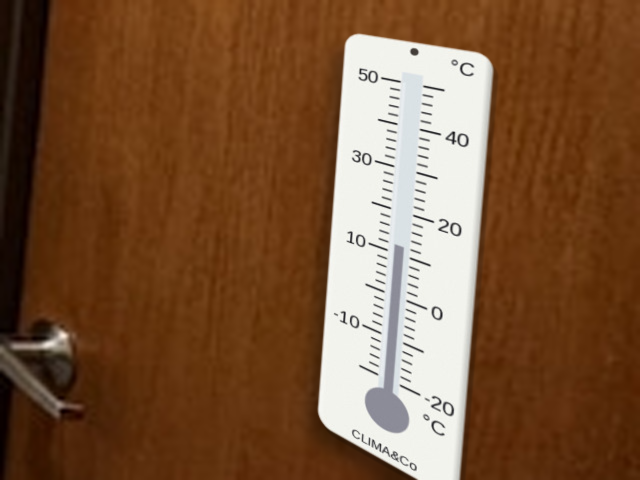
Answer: 12 °C
